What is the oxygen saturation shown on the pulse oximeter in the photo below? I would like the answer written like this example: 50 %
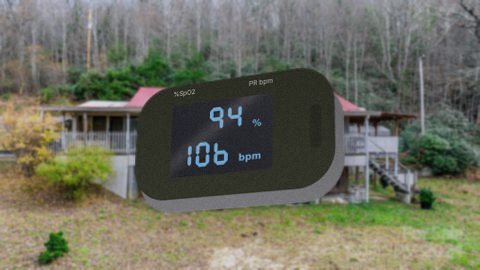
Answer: 94 %
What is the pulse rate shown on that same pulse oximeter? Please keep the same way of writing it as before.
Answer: 106 bpm
